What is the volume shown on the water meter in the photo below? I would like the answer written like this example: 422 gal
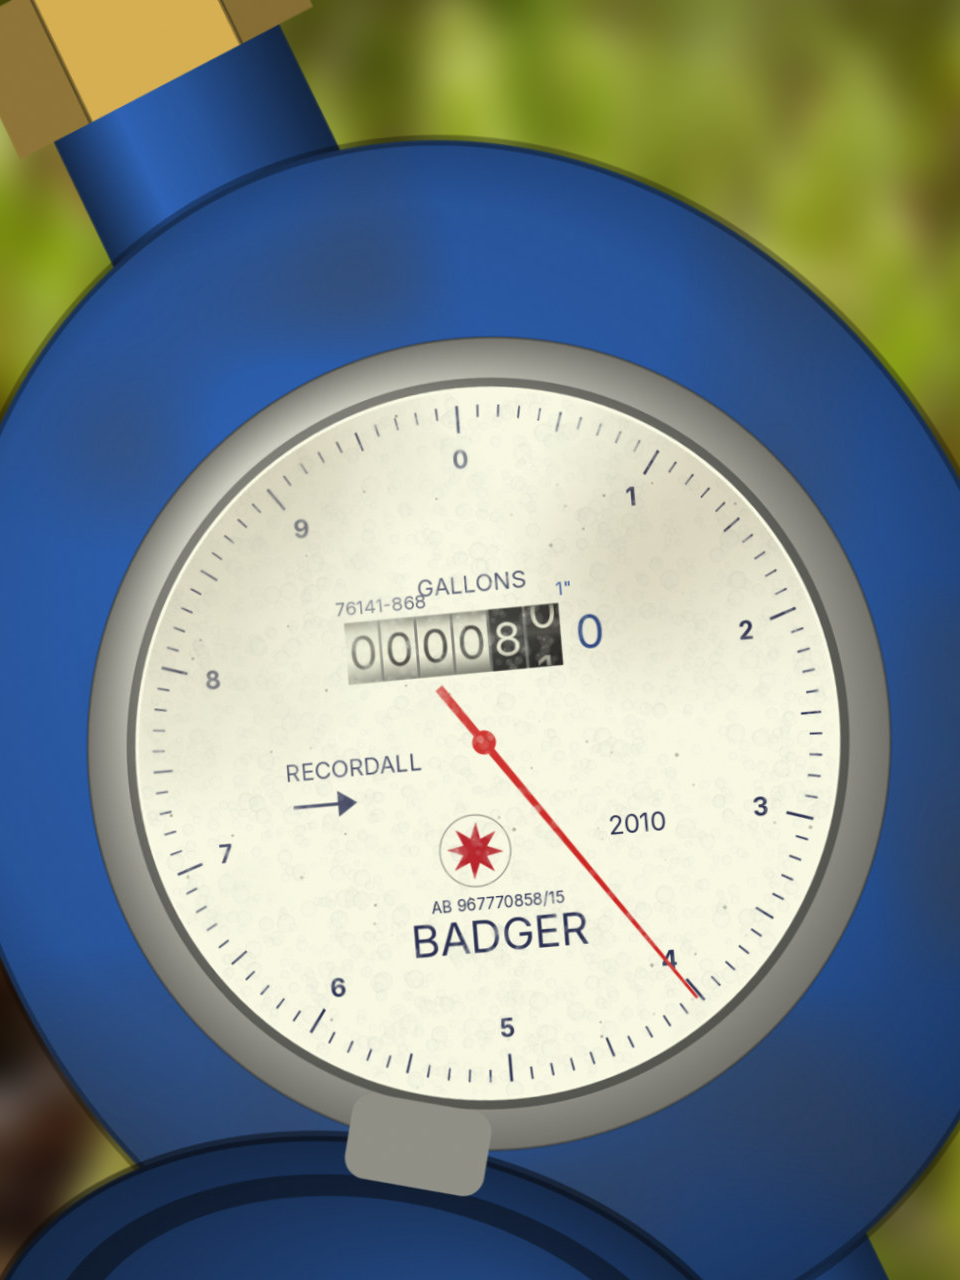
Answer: 804.0 gal
